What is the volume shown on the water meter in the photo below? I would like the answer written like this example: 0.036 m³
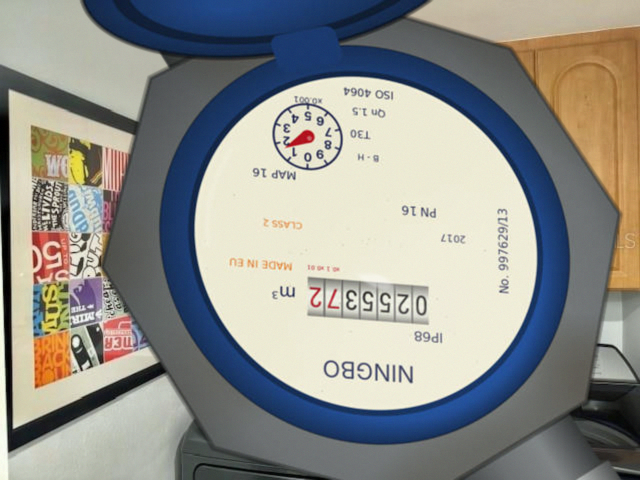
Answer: 2553.721 m³
